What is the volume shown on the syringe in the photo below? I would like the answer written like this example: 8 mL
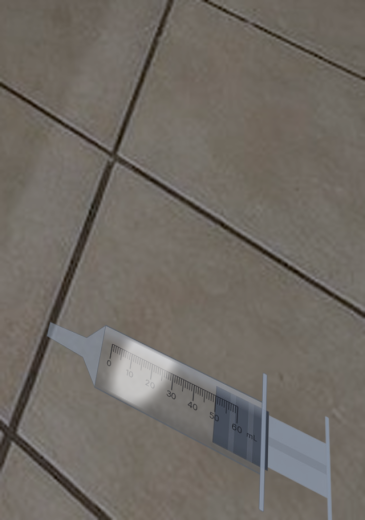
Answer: 50 mL
